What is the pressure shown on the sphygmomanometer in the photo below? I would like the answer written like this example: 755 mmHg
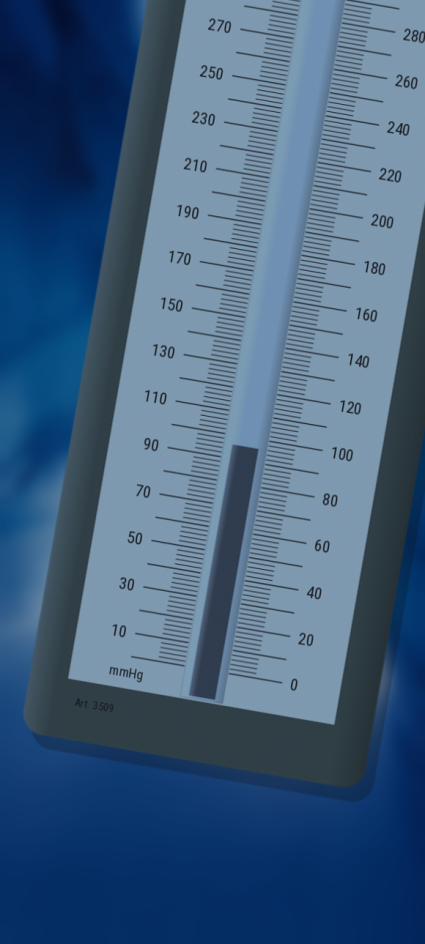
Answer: 96 mmHg
